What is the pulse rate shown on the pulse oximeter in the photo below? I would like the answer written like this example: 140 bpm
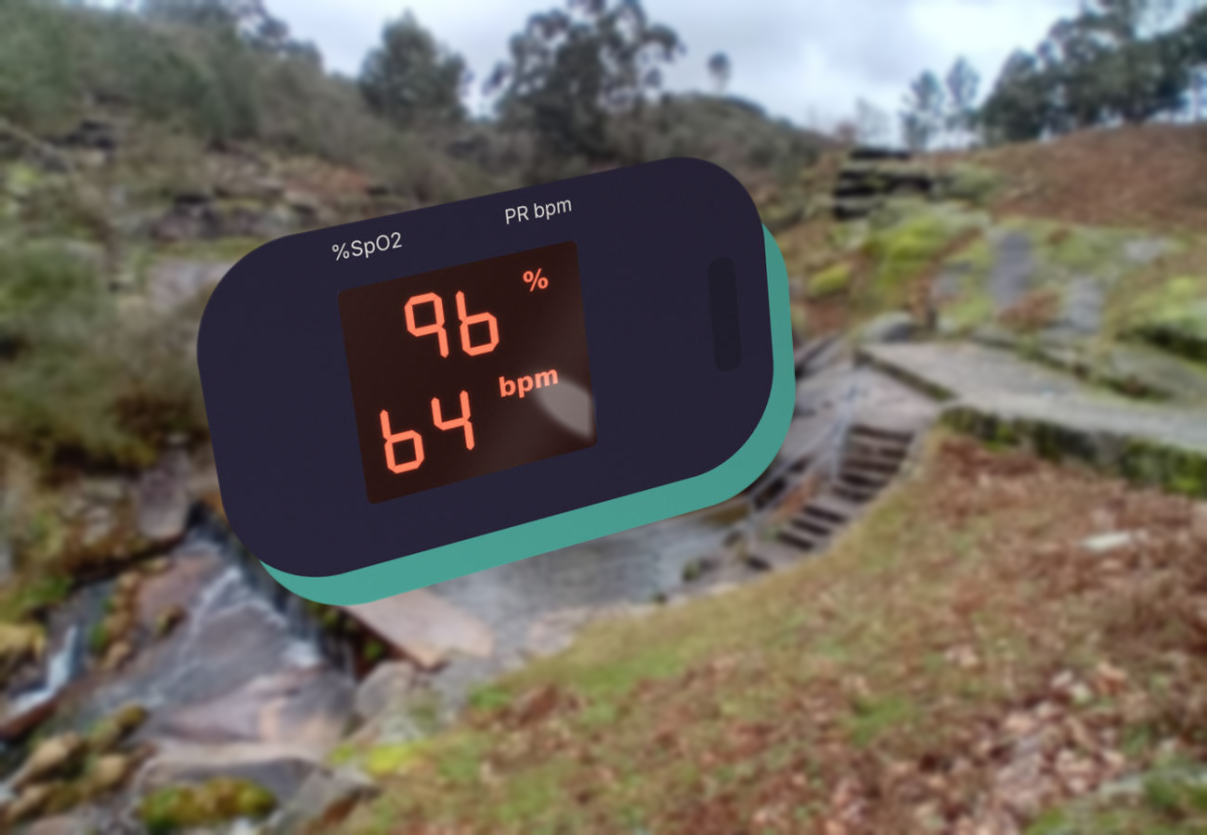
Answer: 64 bpm
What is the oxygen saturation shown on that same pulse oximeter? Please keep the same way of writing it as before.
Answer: 96 %
